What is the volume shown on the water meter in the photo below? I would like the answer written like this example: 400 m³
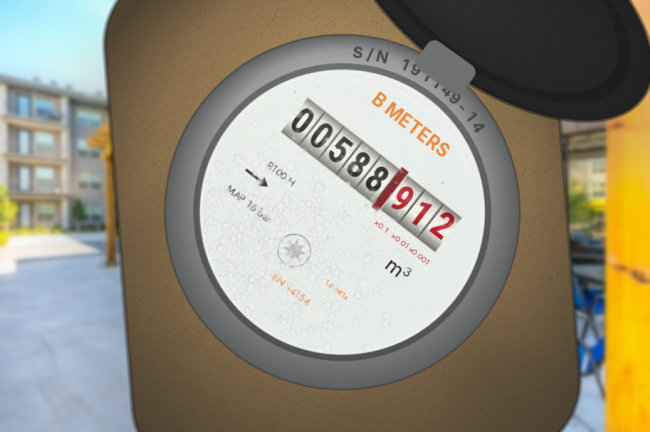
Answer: 588.912 m³
